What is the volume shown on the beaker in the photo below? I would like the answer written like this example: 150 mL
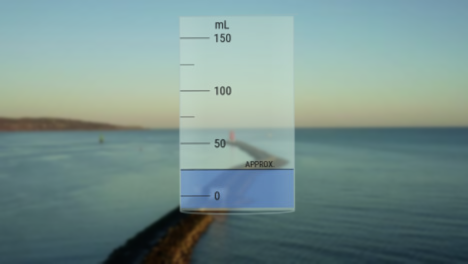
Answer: 25 mL
